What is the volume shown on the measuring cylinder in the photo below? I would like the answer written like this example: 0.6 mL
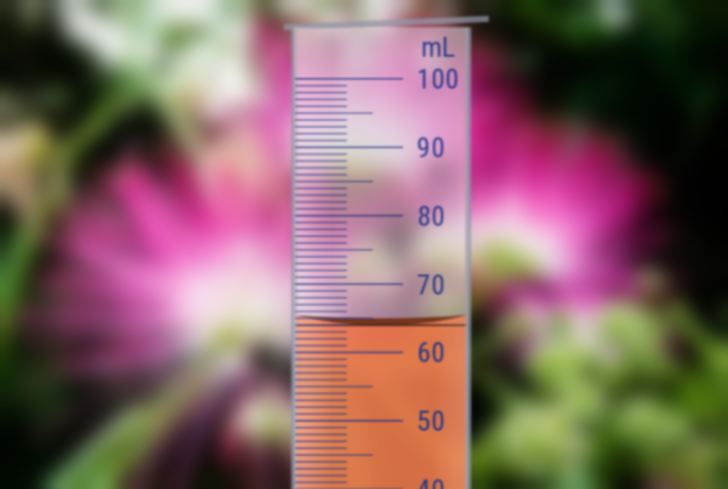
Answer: 64 mL
